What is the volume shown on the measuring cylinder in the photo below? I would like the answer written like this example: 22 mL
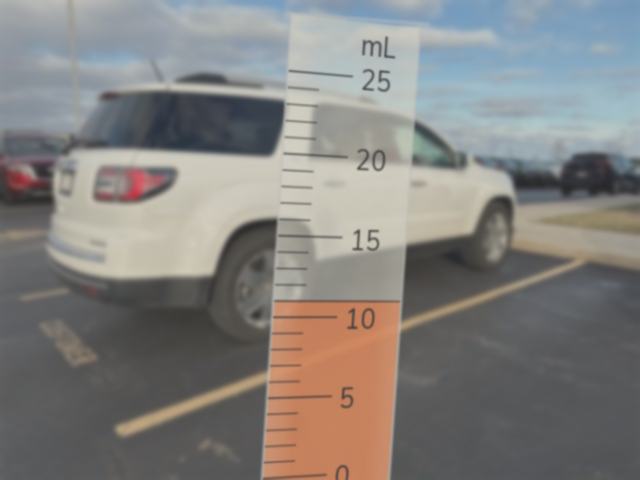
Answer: 11 mL
